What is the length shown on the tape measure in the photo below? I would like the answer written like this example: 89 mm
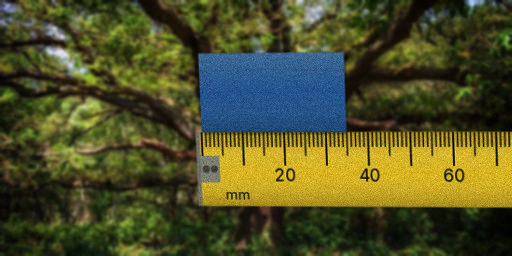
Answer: 35 mm
